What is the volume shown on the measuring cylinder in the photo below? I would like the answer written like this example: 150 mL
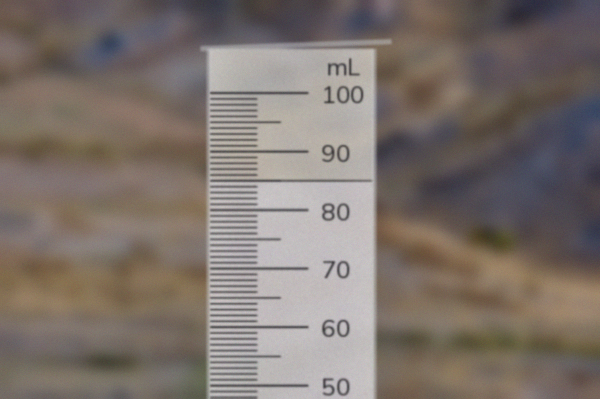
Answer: 85 mL
